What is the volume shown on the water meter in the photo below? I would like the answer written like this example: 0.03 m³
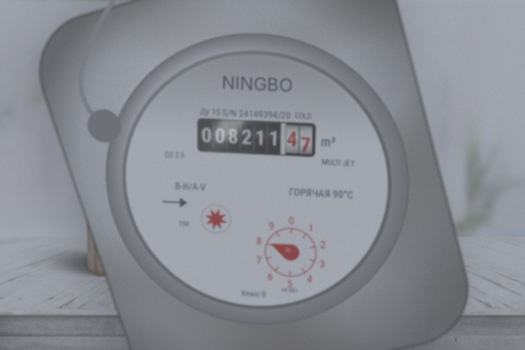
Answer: 8211.468 m³
